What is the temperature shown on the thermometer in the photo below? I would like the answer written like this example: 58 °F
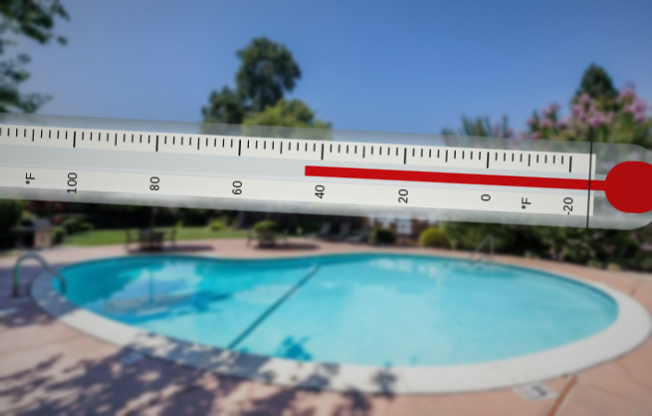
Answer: 44 °F
